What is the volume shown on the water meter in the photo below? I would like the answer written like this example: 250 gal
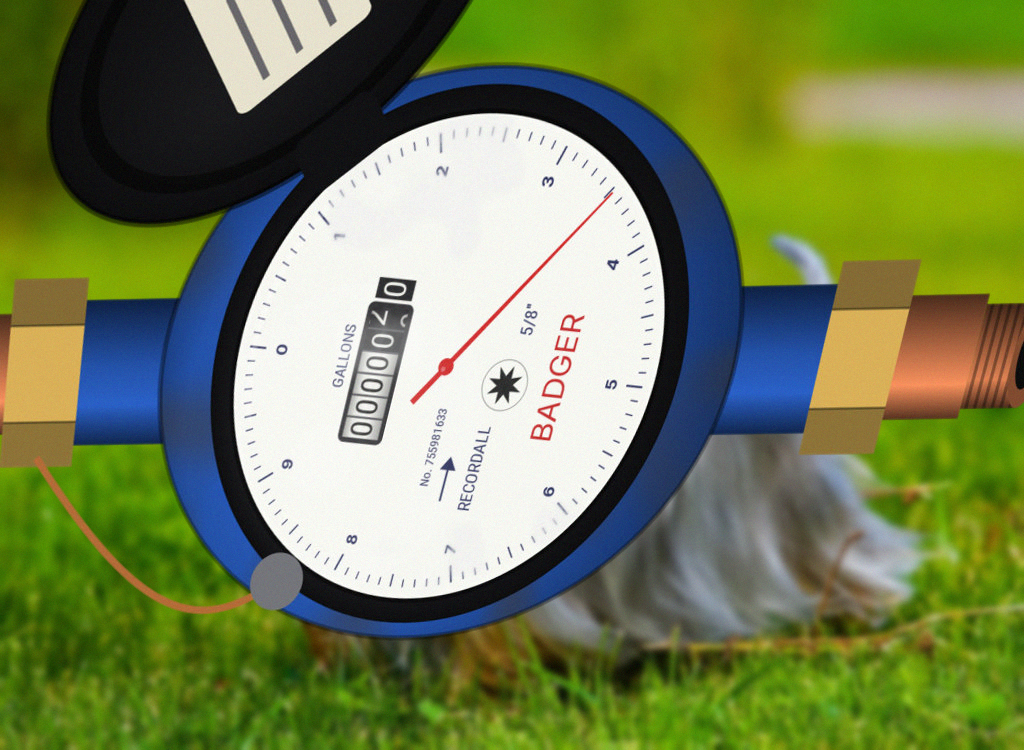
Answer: 23.5 gal
